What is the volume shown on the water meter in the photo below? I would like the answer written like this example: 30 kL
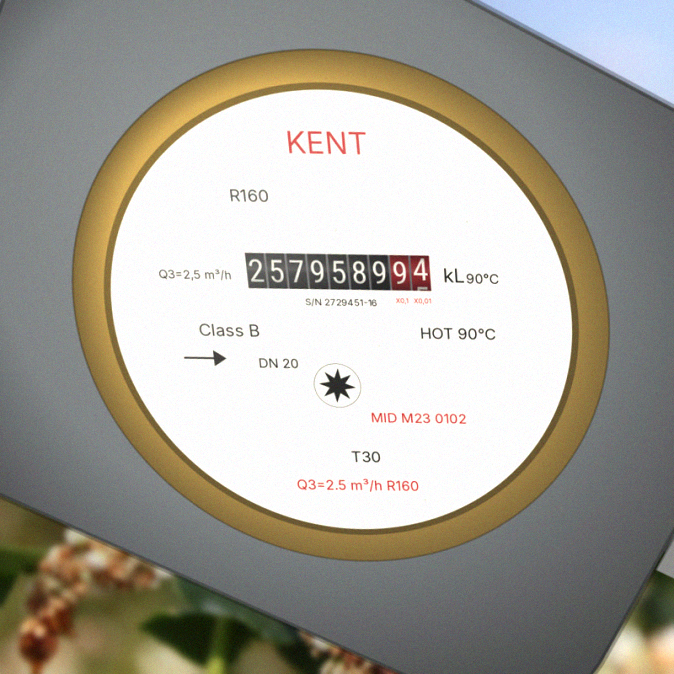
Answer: 2579589.94 kL
